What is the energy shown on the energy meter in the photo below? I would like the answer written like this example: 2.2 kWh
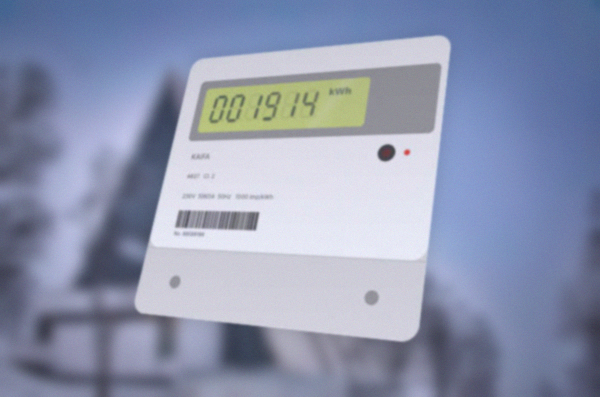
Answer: 1914 kWh
